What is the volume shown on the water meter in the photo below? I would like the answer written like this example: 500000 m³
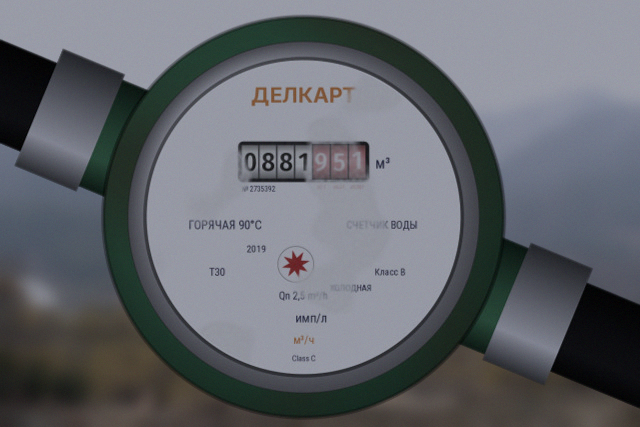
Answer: 881.951 m³
